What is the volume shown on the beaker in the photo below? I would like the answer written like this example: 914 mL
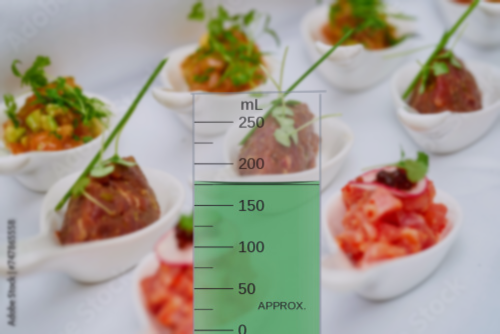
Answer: 175 mL
